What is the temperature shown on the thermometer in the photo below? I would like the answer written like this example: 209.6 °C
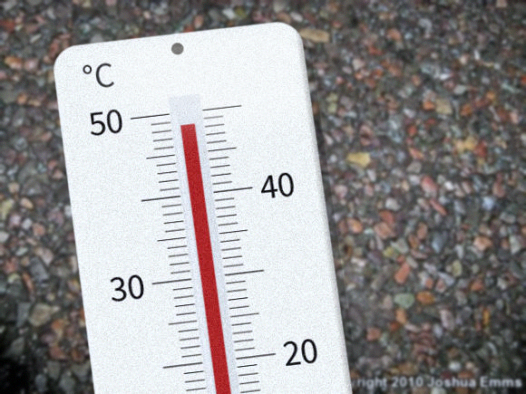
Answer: 48.5 °C
